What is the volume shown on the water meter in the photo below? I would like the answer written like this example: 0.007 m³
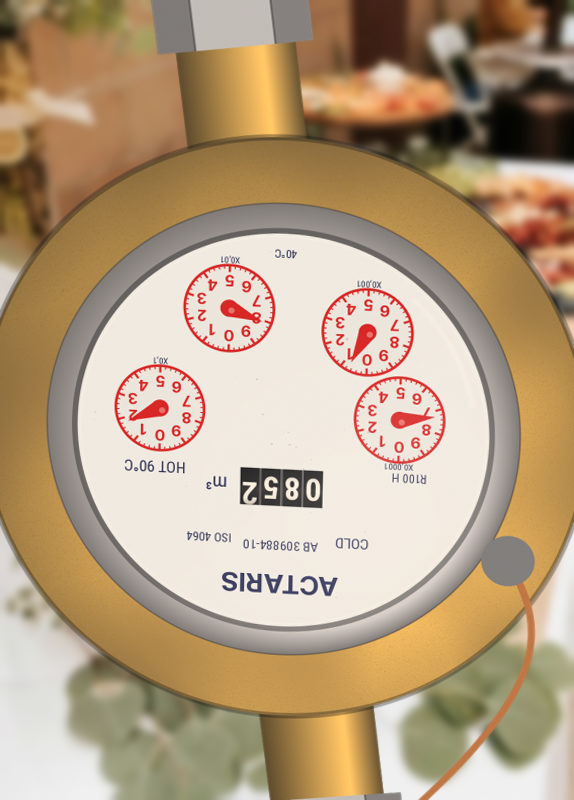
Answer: 852.1807 m³
